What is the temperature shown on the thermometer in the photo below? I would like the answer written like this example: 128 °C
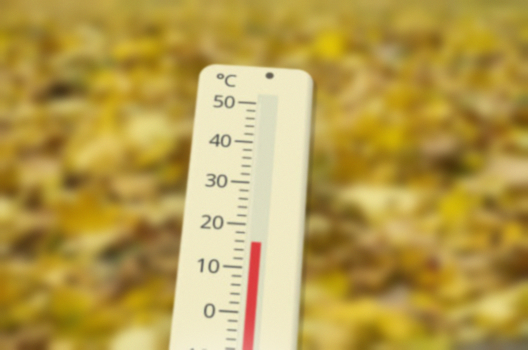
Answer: 16 °C
